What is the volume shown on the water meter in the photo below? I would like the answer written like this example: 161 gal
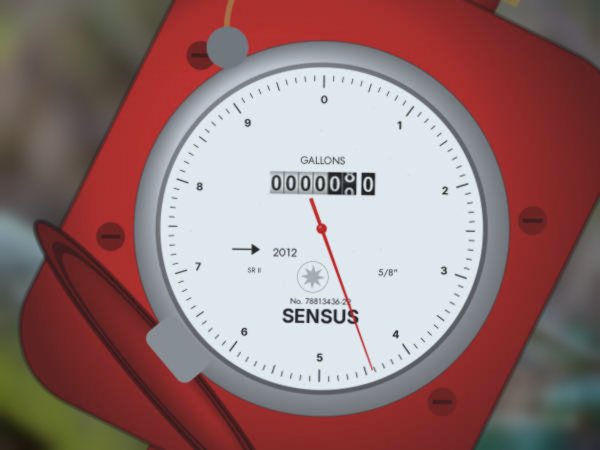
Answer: 84.4 gal
